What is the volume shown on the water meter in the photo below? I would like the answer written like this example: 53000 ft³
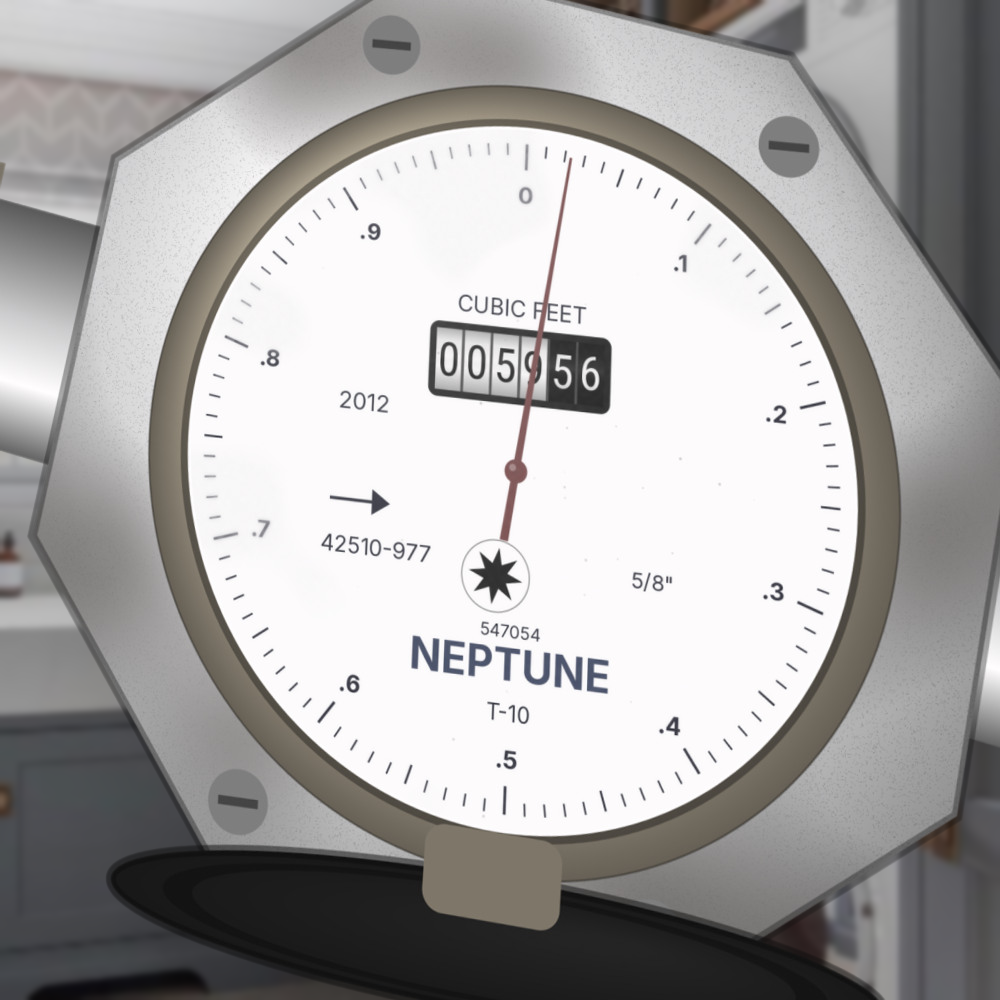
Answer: 5956.02 ft³
